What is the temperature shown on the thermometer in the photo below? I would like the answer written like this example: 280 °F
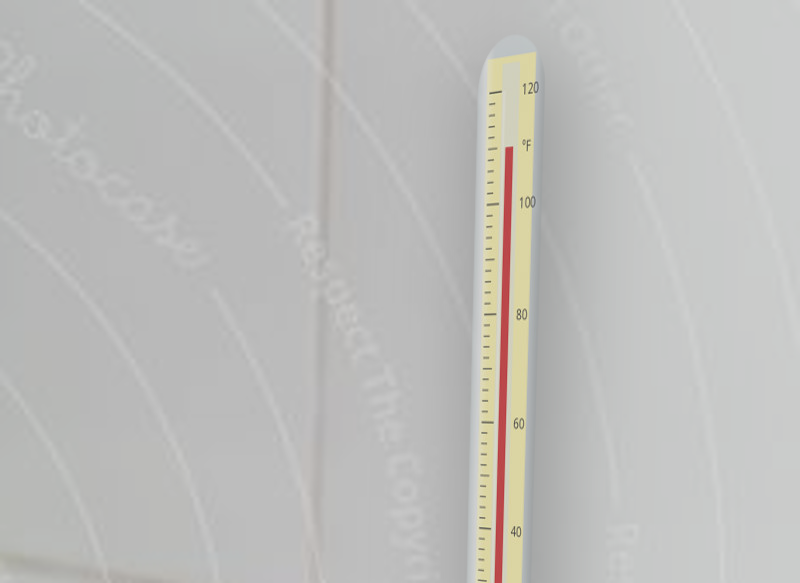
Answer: 110 °F
